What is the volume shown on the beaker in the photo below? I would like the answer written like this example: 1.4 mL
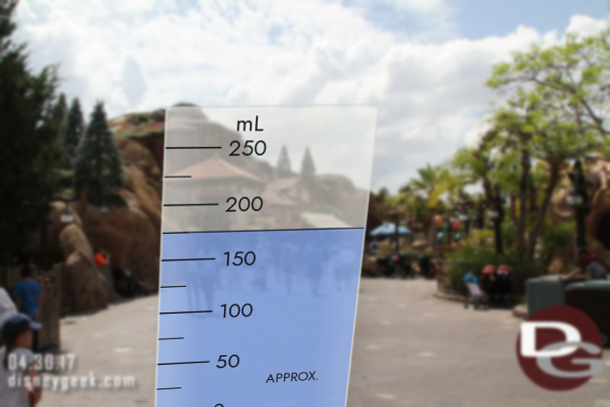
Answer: 175 mL
